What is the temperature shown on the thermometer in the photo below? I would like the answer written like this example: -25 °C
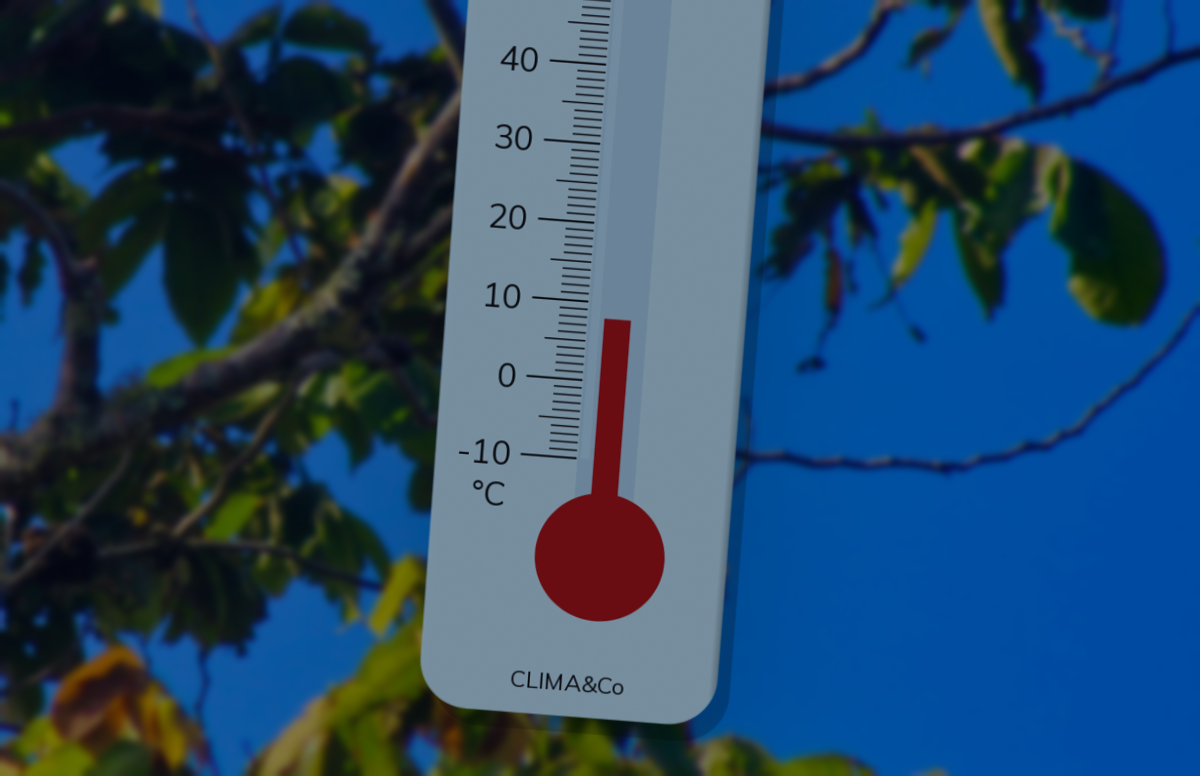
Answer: 8 °C
